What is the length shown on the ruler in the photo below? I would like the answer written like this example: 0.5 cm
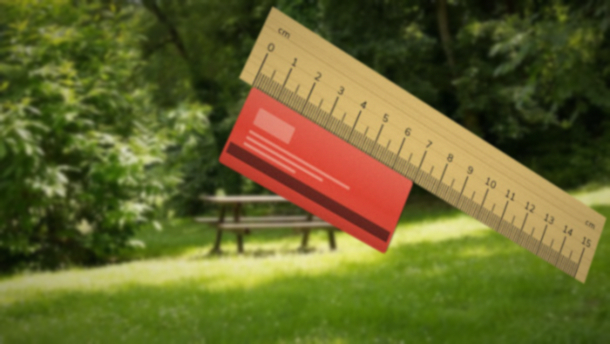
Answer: 7 cm
